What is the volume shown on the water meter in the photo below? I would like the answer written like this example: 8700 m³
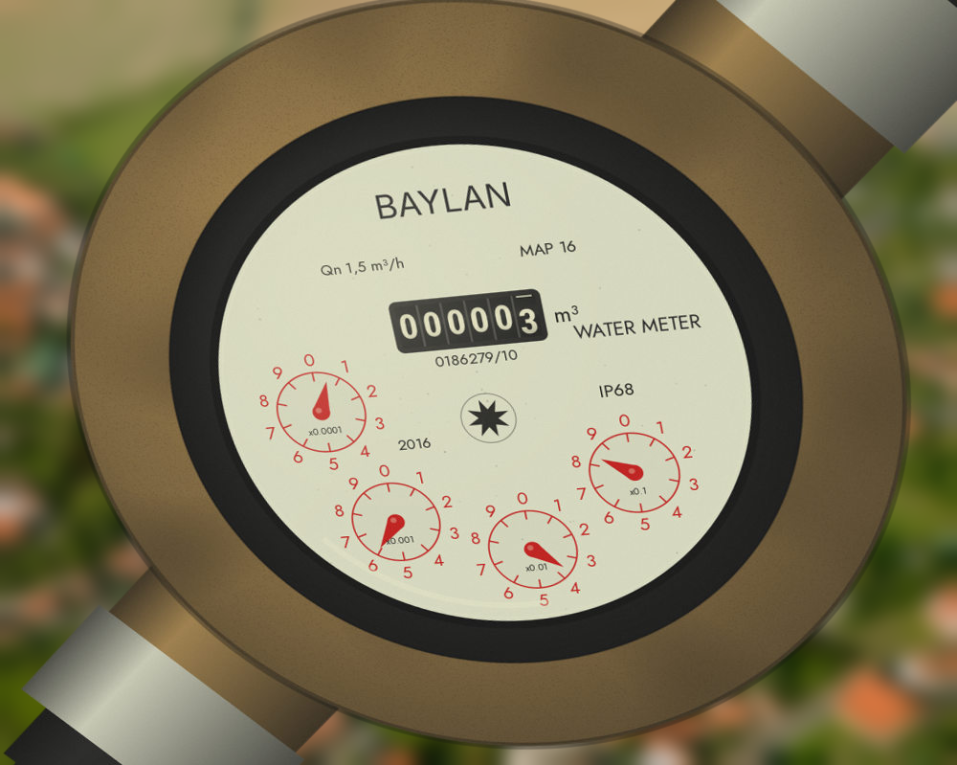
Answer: 2.8360 m³
